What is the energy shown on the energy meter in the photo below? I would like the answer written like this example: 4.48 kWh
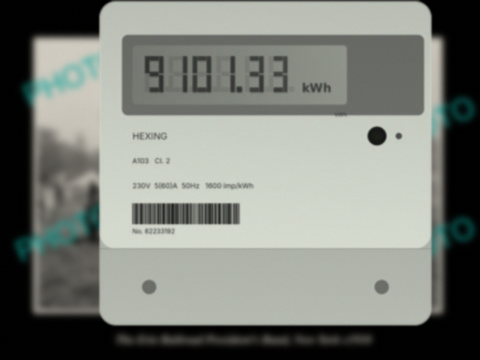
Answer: 9101.33 kWh
